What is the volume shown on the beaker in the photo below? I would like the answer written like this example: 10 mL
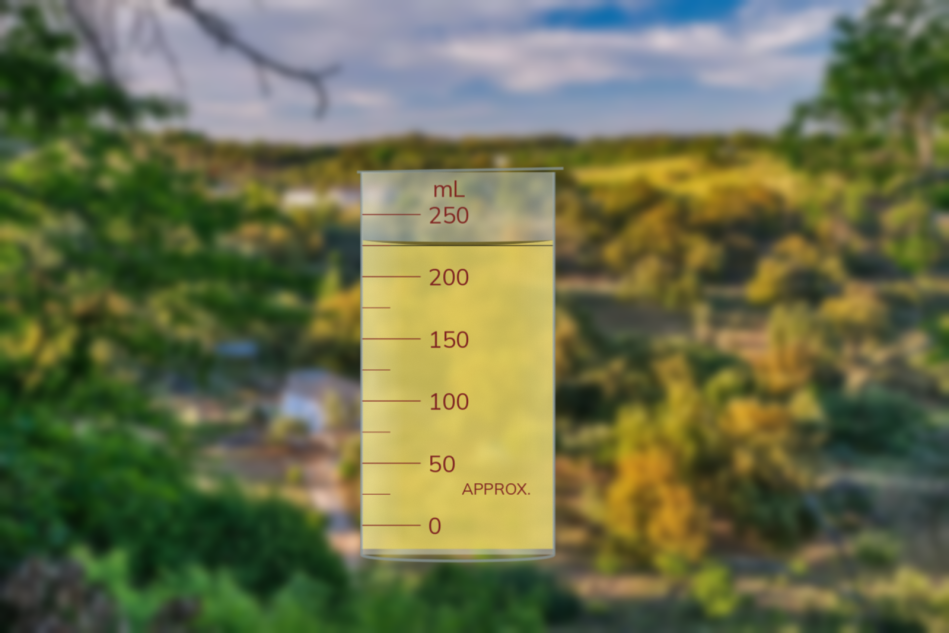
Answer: 225 mL
